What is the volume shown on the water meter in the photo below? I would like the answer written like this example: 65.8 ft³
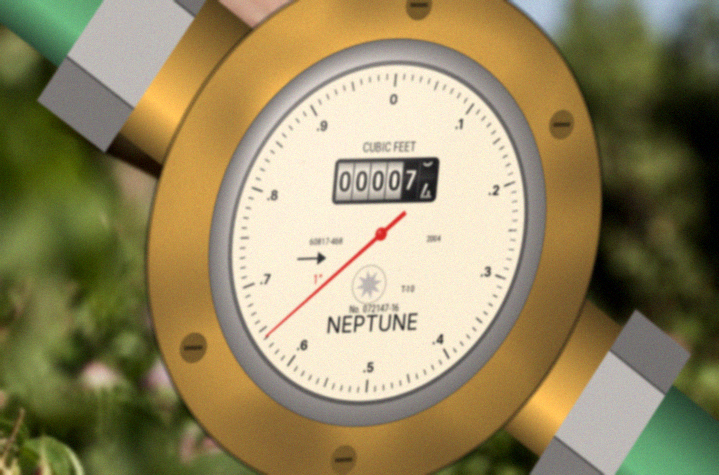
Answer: 73.64 ft³
